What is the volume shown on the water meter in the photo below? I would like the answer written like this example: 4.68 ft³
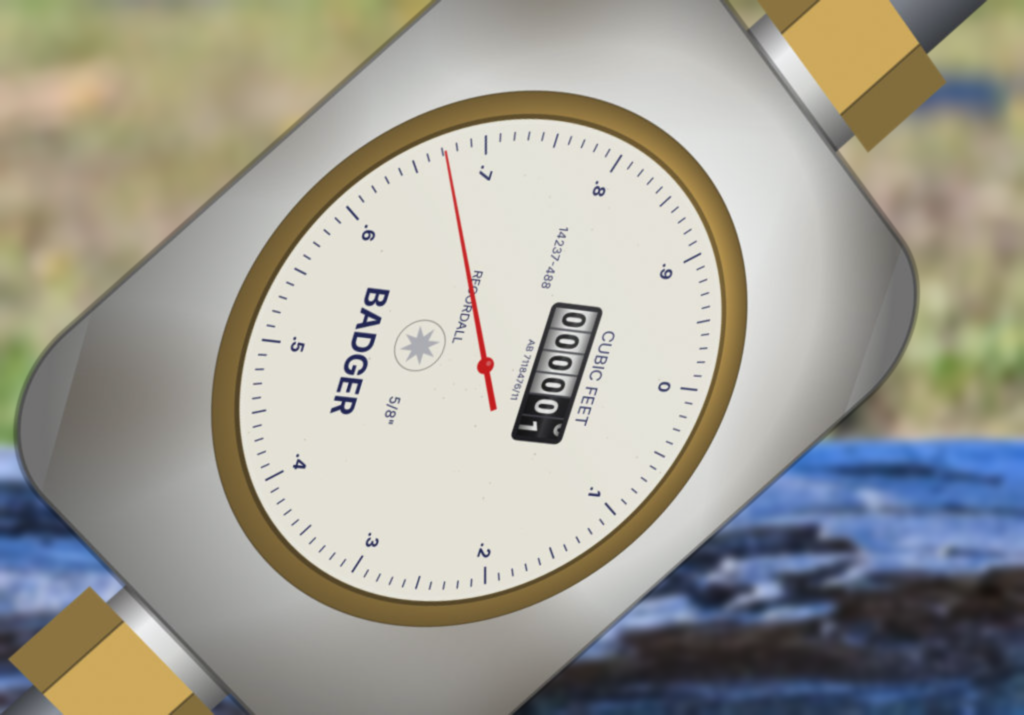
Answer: 0.67 ft³
